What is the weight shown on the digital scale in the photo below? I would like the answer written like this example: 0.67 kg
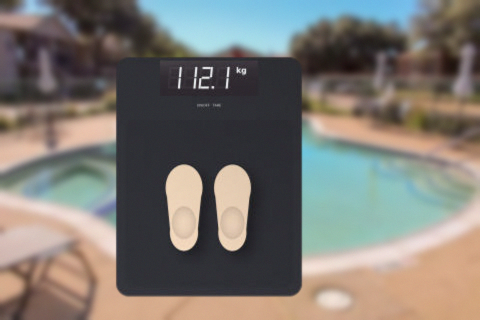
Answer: 112.1 kg
